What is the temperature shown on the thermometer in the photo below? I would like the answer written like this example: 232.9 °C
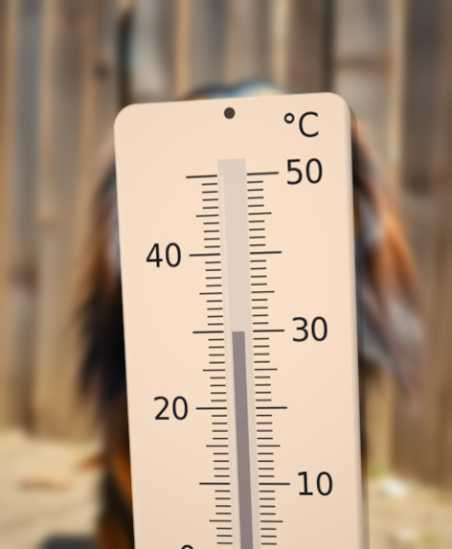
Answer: 30 °C
